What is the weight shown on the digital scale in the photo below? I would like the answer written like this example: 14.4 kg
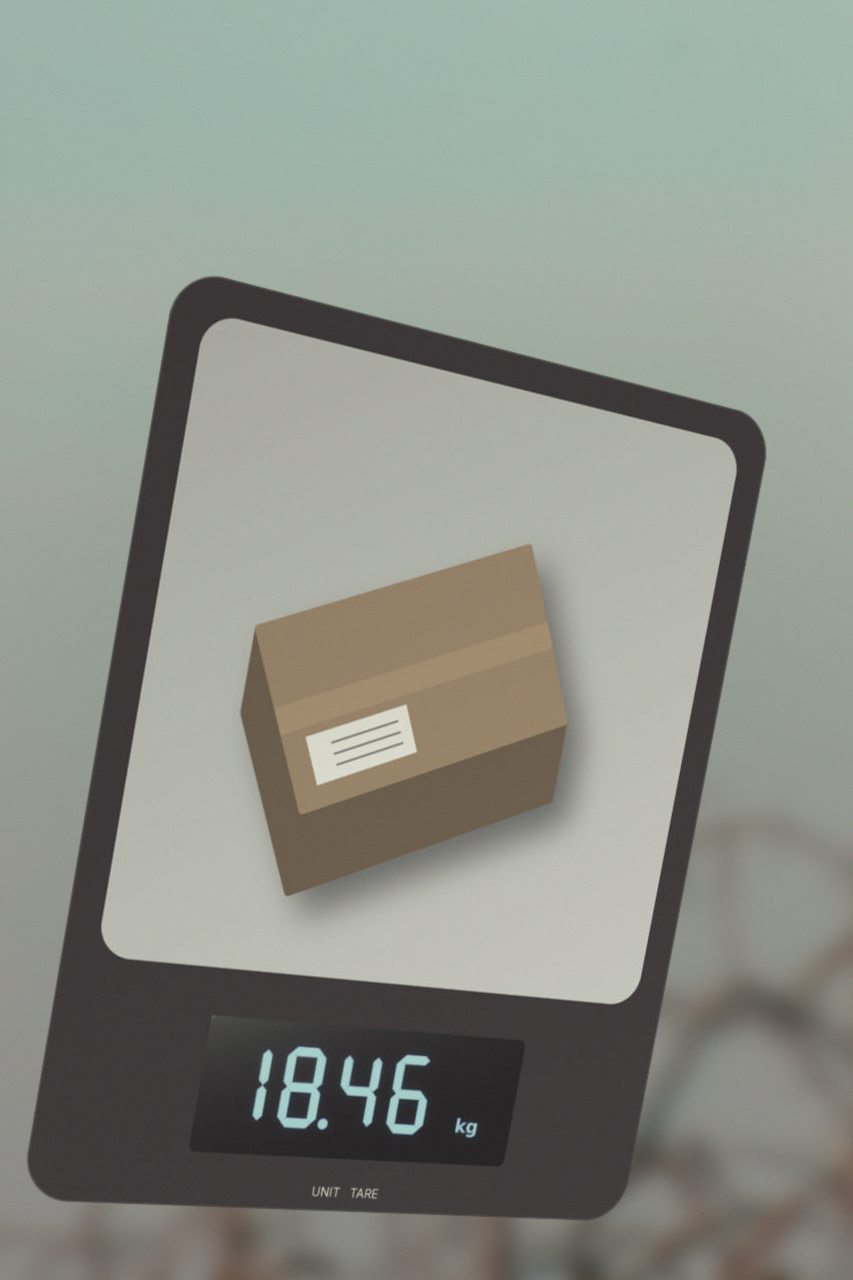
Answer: 18.46 kg
